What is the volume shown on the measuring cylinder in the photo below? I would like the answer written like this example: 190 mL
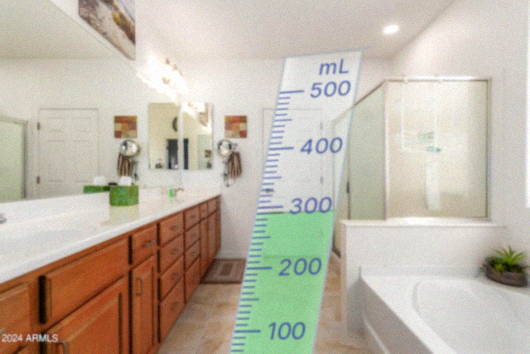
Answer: 290 mL
